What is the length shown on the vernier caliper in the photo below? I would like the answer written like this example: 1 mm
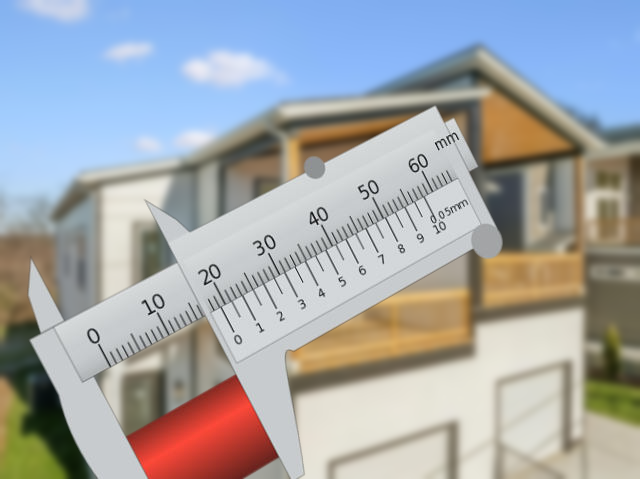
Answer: 19.2 mm
